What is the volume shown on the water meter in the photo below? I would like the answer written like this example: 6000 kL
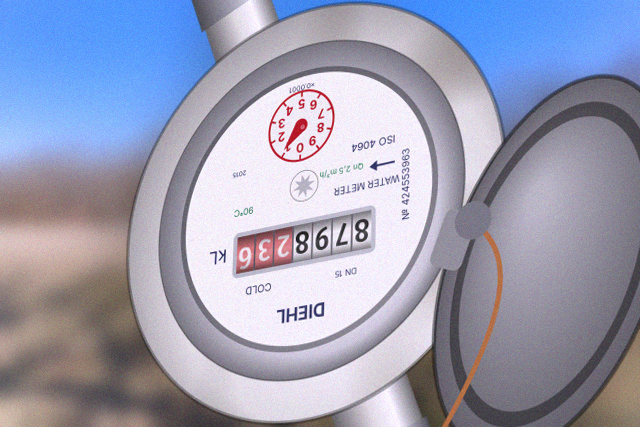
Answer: 8798.2361 kL
